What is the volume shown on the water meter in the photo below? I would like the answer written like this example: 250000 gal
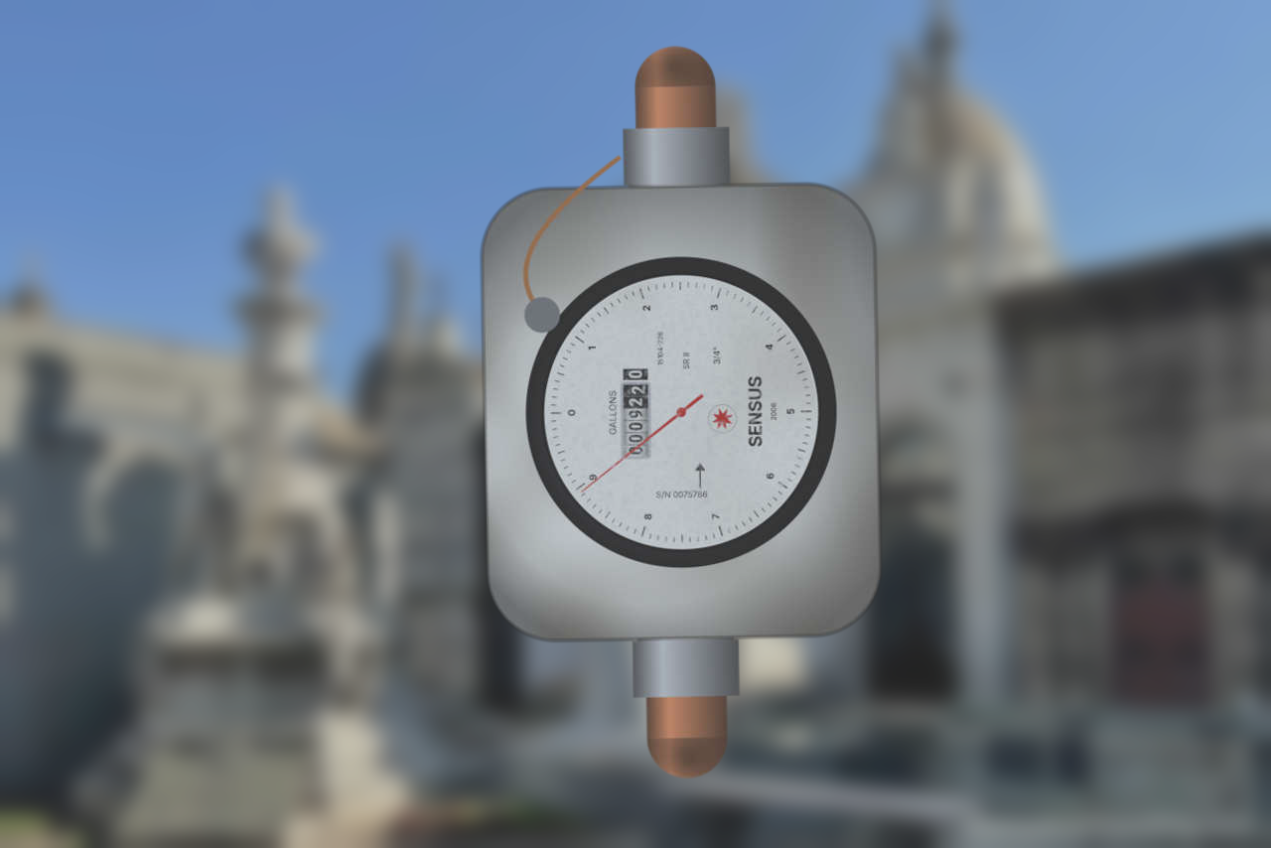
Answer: 9218.9 gal
